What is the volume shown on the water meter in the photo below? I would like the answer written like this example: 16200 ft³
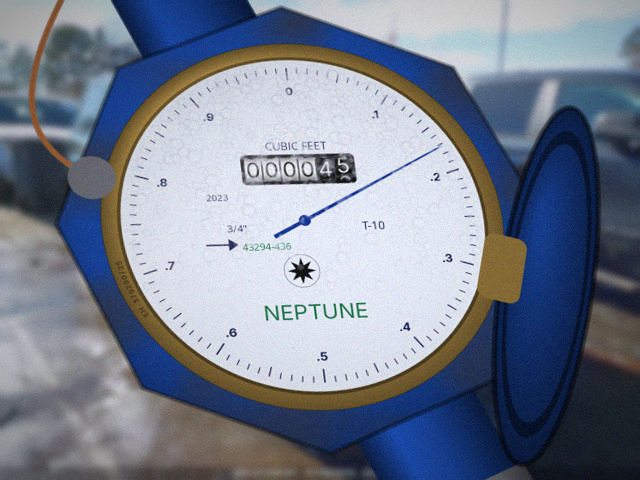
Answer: 45.17 ft³
